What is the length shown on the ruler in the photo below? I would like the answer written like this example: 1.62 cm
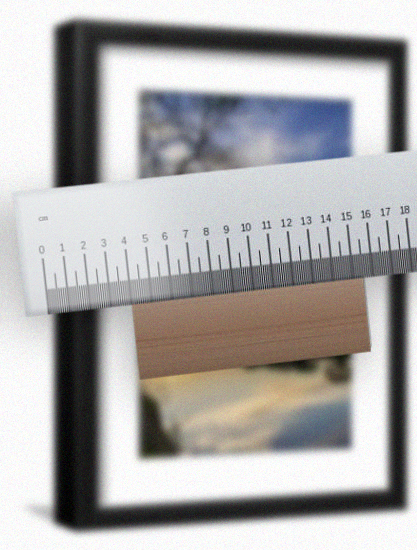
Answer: 11.5 cm
